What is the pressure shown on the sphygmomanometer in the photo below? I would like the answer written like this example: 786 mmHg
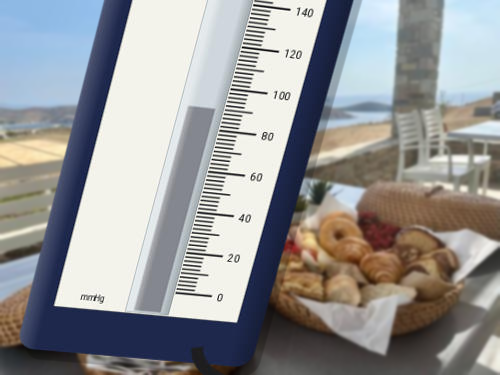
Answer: 90 mmHg
